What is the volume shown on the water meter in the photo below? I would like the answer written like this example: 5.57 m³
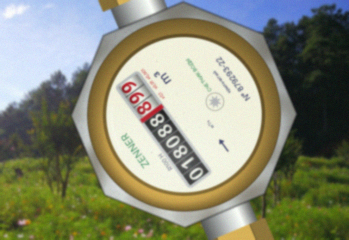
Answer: 18088.899 m³
